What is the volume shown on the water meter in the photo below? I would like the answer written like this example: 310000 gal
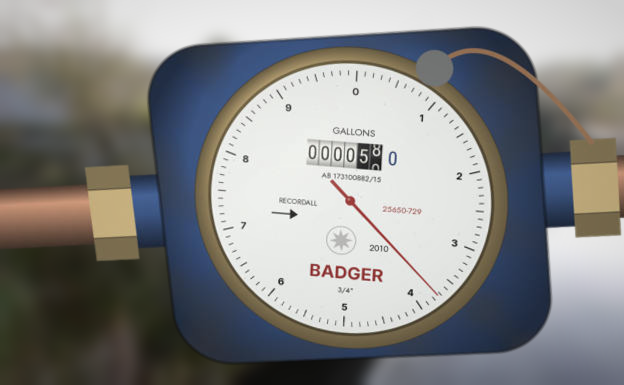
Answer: 583.7 gal
